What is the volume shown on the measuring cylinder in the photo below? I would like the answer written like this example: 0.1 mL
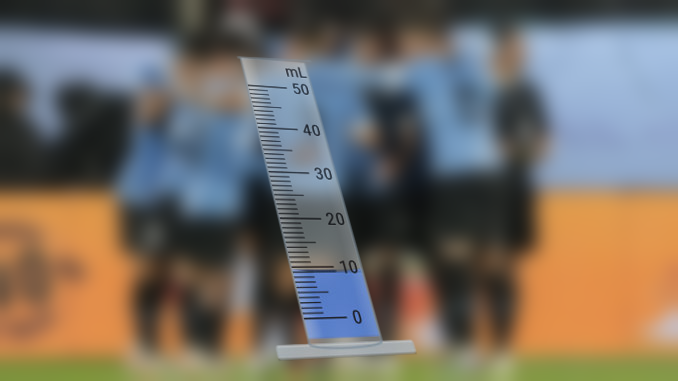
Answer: 9 mL
